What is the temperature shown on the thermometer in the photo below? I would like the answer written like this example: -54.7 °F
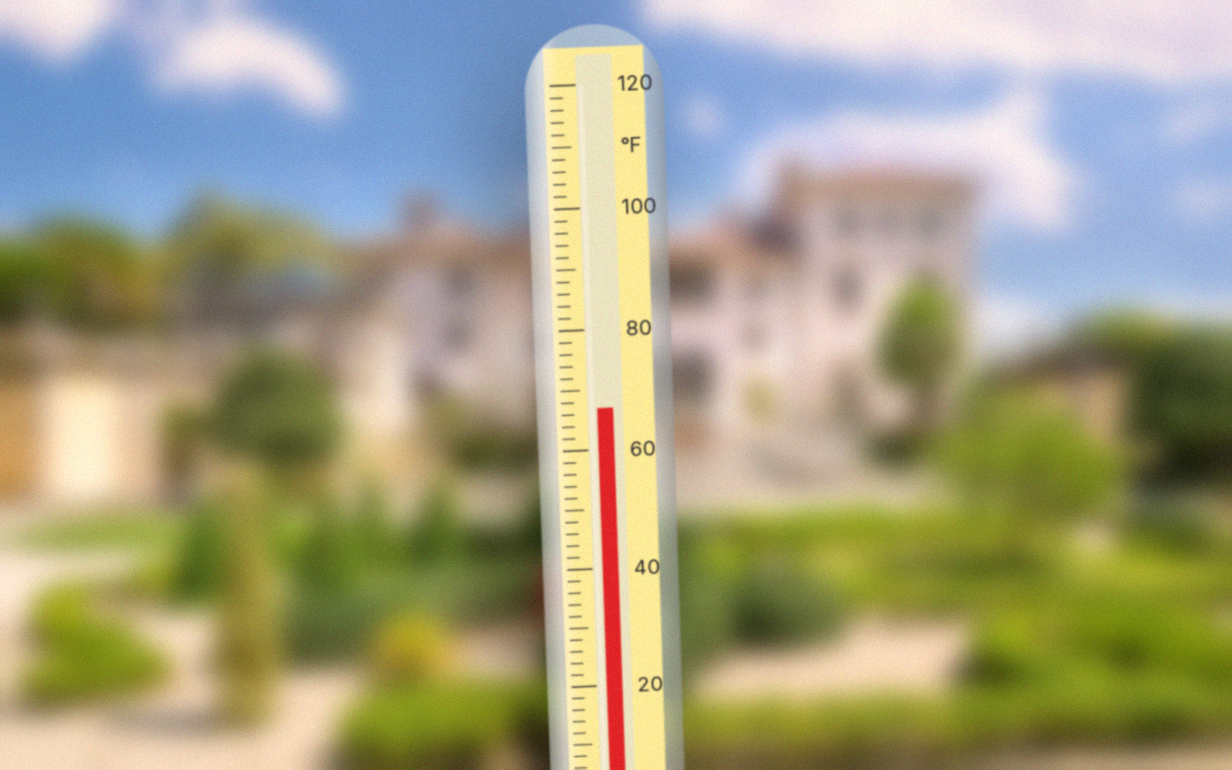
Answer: 67 °F
